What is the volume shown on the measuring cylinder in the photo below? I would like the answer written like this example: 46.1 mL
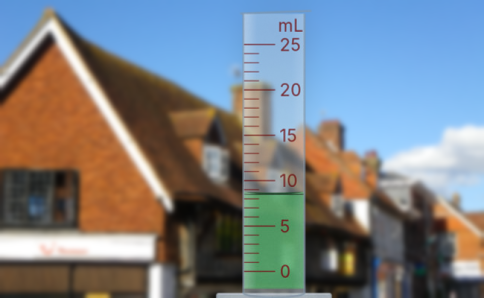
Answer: 8.5 mL
